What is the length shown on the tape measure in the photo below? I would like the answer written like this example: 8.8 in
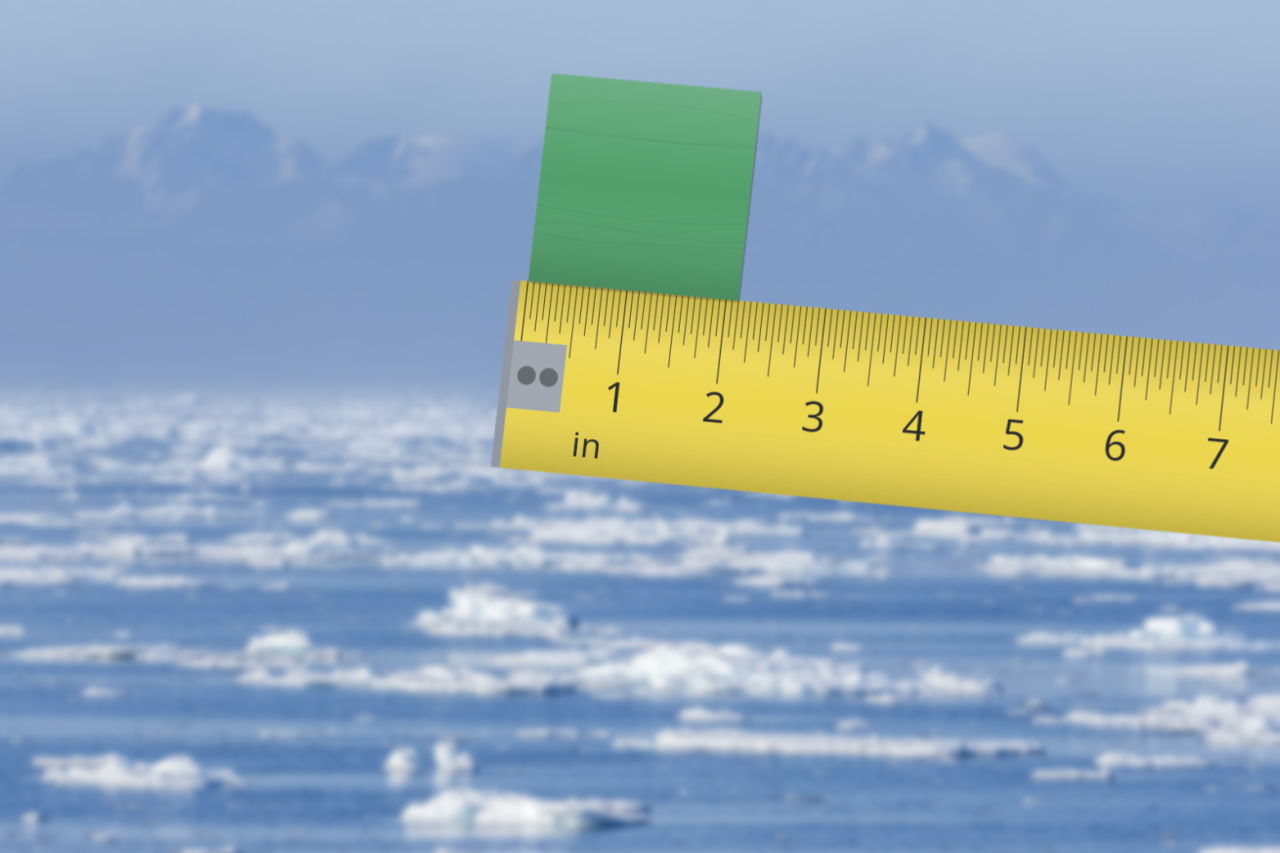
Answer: 2.125 in
